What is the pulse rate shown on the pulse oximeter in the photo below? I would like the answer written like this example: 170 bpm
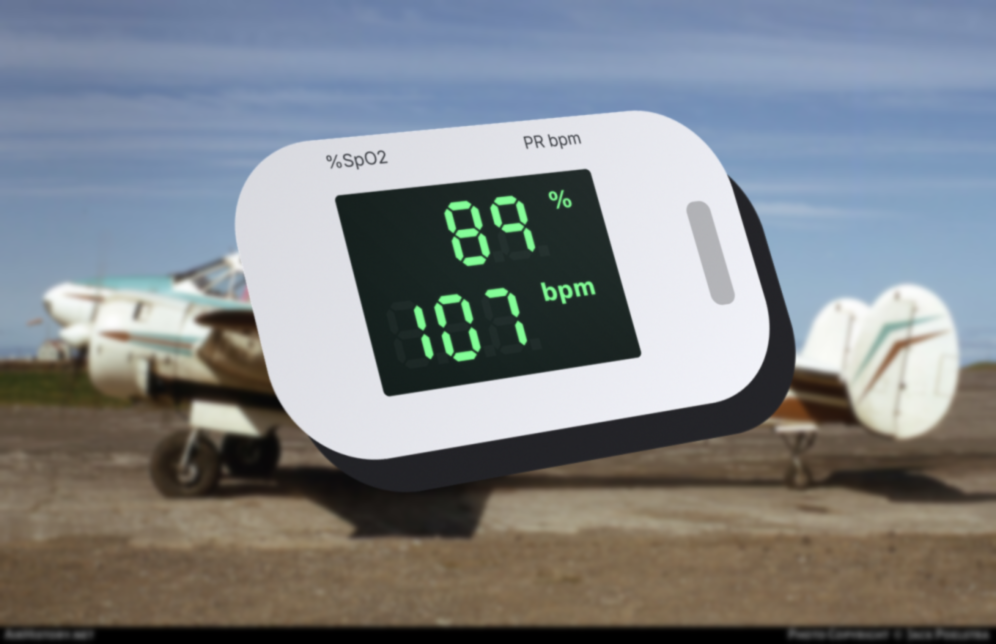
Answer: 107 bpm
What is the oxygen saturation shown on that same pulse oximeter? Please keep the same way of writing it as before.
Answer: 89 %
